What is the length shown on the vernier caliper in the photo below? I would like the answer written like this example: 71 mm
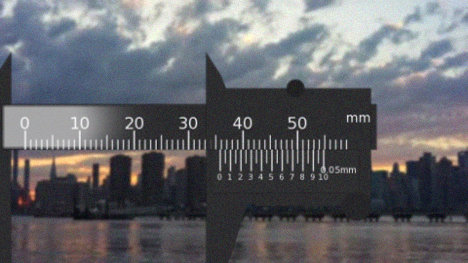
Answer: 35.8 mm
